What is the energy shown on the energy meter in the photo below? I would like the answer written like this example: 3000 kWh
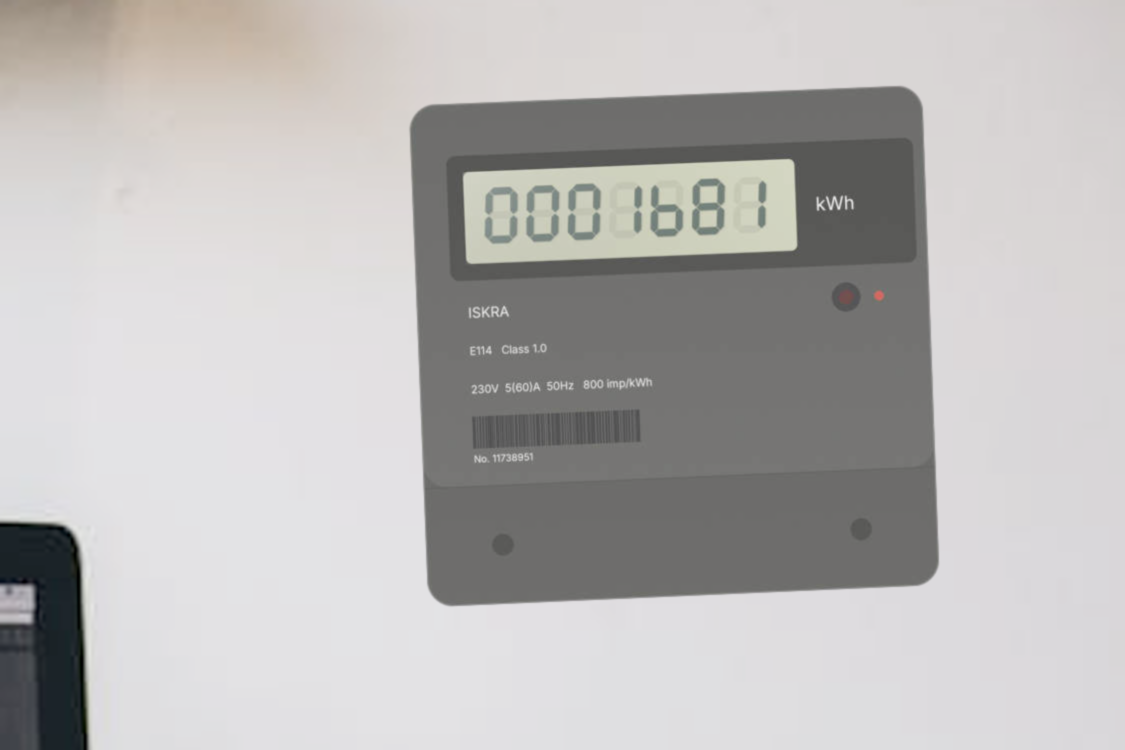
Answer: 1681 kWh
